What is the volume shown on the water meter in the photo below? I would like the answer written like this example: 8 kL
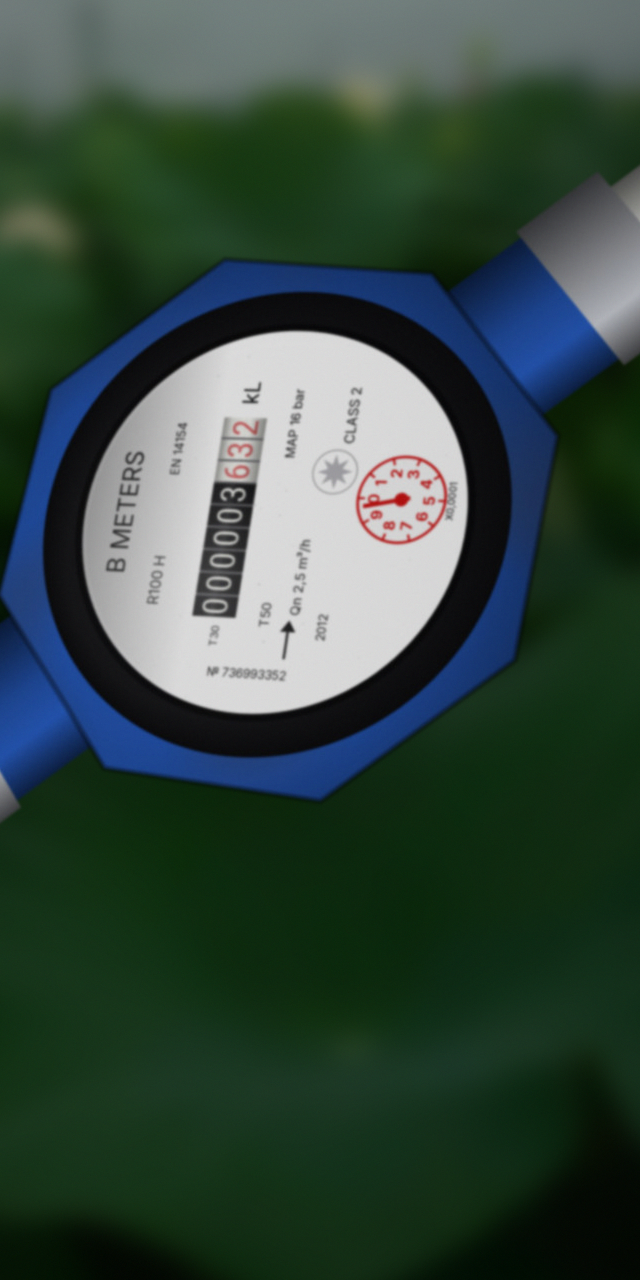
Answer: 3.6319 kL
